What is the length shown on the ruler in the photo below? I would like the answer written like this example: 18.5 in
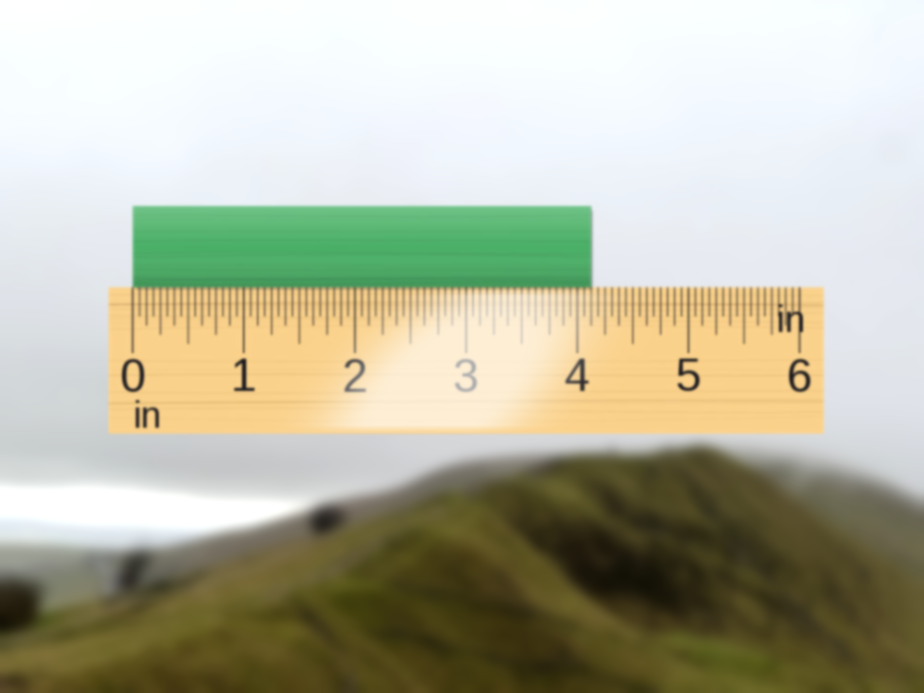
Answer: 4.125 in
